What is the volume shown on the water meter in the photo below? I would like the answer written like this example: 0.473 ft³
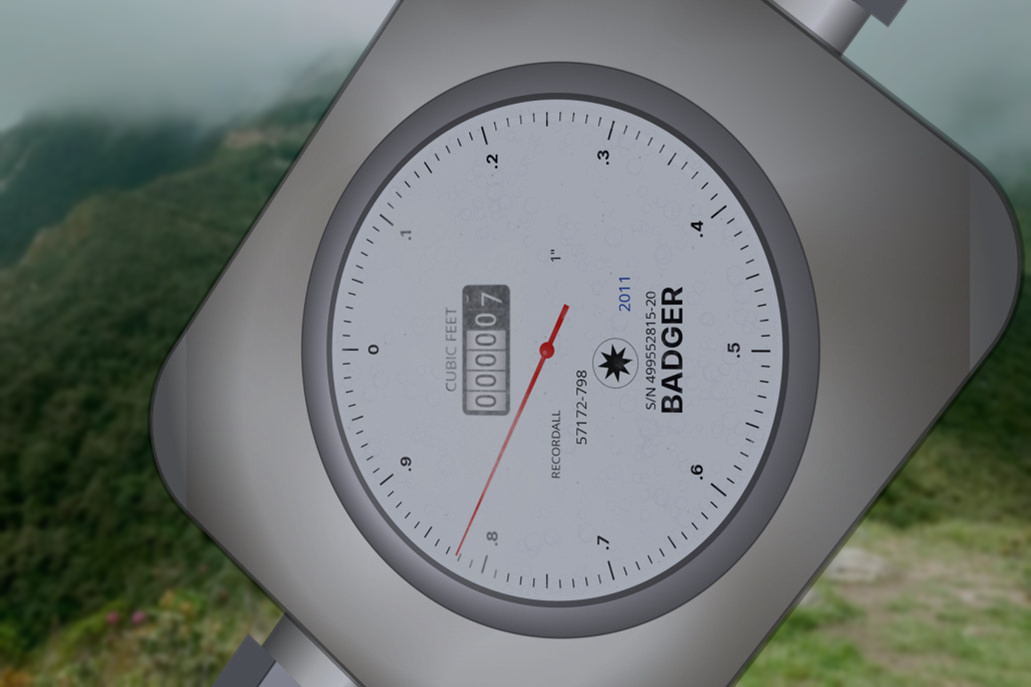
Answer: 6.82 ft³
